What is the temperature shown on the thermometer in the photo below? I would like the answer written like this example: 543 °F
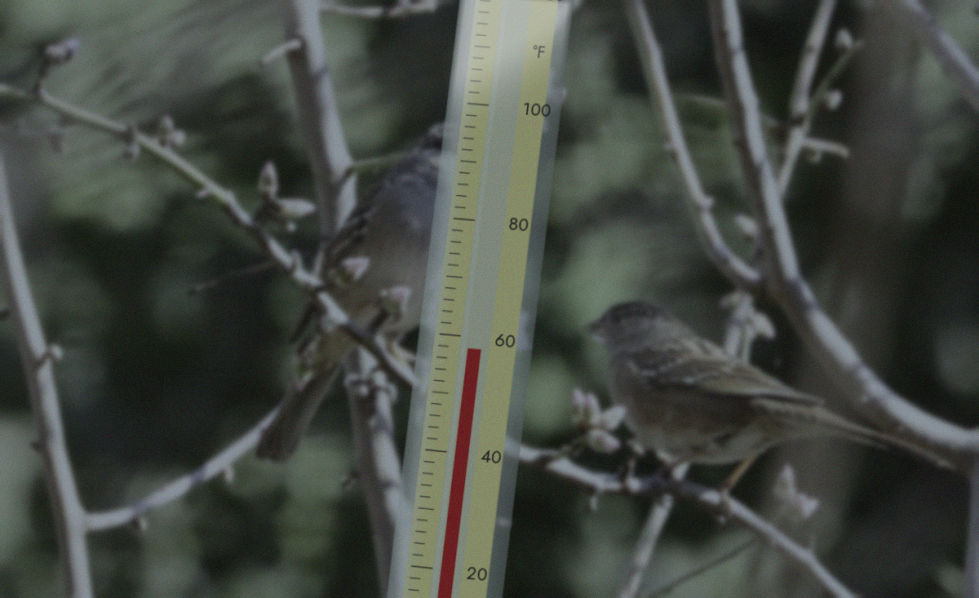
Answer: 58 °F
